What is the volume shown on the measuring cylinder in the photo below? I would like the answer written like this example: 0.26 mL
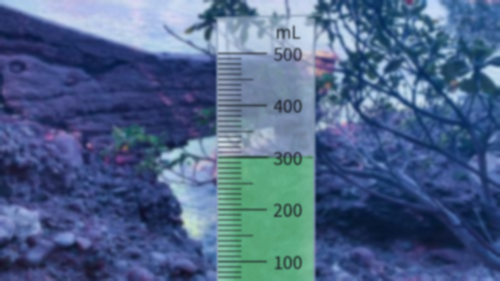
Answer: 300 mL
